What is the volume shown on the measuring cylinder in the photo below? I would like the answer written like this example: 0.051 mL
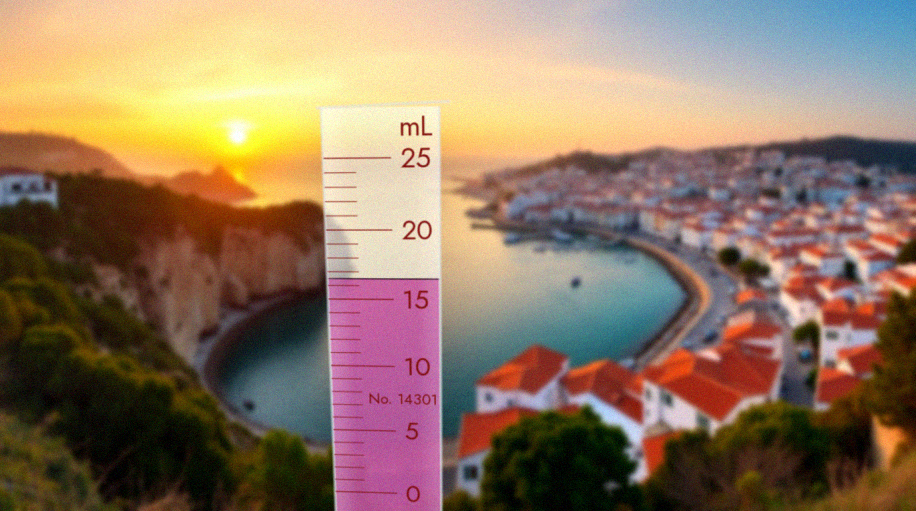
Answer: 16.5 mL
